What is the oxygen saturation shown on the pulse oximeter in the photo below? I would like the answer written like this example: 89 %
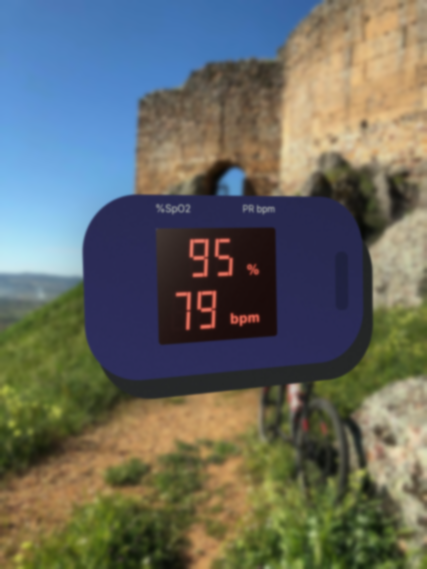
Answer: 95 %
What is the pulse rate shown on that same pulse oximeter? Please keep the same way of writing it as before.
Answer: 79 bpm
